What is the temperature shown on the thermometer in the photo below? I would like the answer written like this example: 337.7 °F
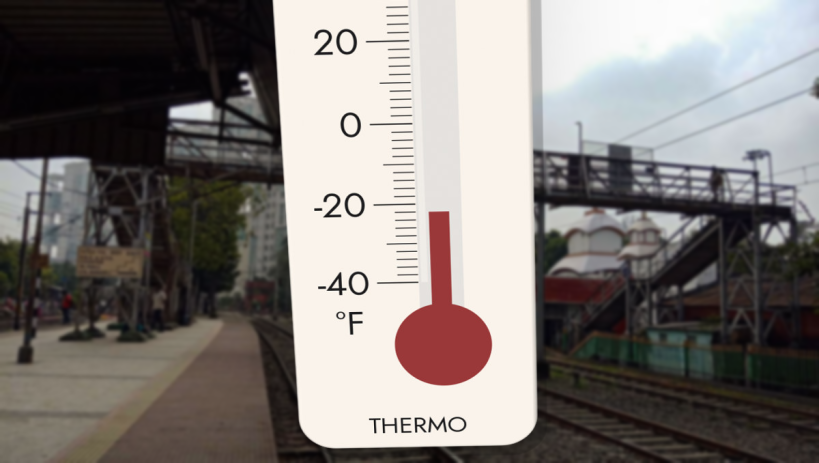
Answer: -22 °F
